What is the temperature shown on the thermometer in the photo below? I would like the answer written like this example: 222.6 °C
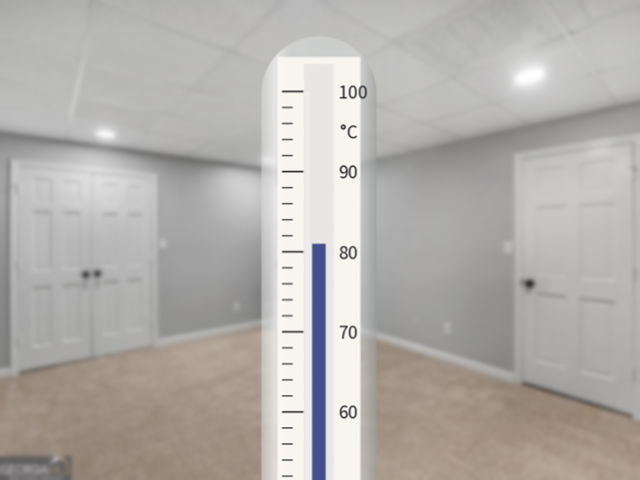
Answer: 81 °C
